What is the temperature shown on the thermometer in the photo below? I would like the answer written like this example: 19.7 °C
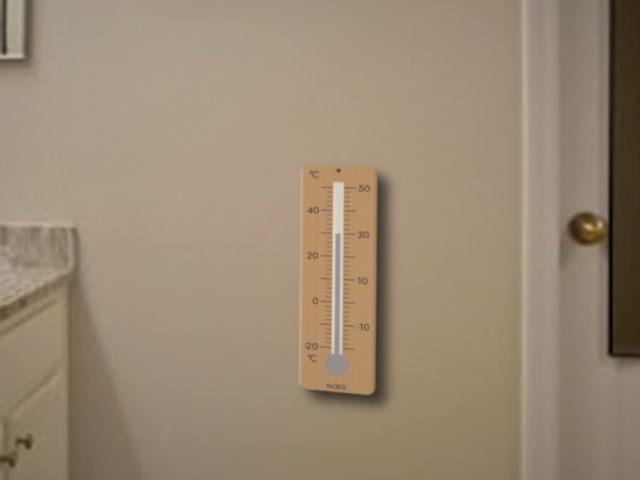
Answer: 30 °C
